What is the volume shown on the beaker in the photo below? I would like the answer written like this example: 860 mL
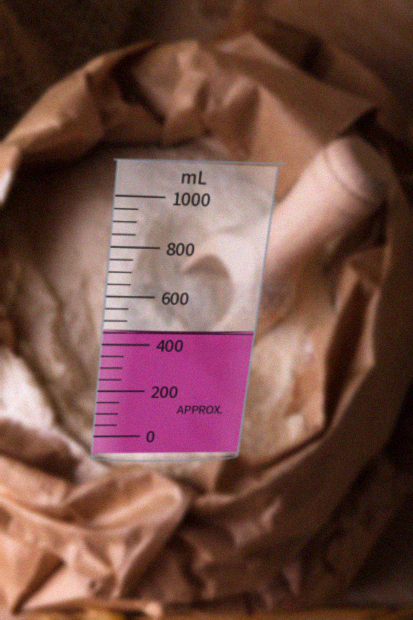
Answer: 450 mL
